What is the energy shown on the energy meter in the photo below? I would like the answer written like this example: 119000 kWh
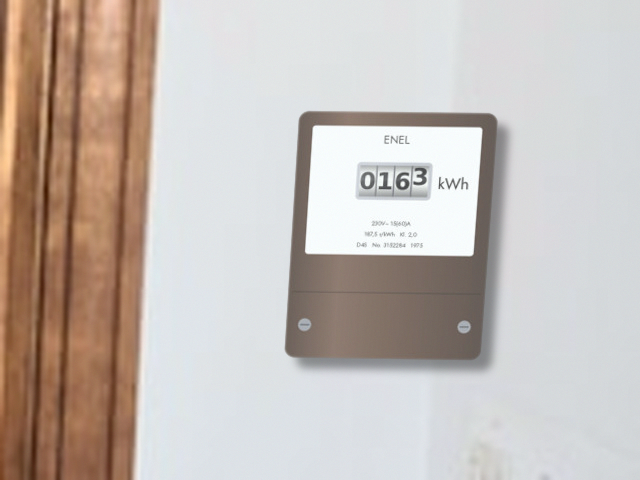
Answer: 163 kWh
